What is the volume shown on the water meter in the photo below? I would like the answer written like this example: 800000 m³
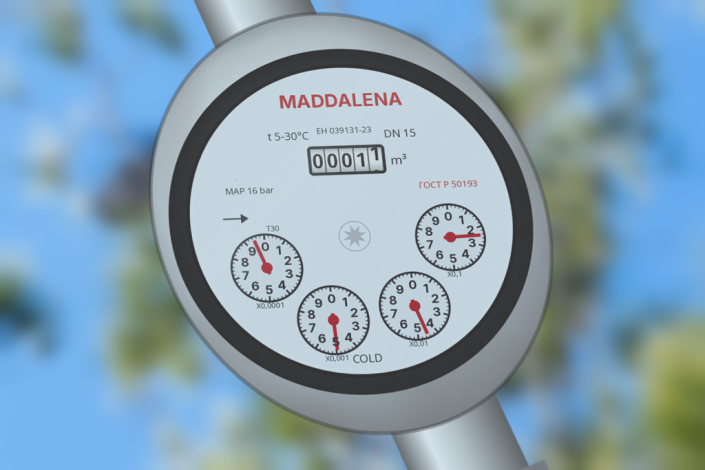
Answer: 11.2449 m³
